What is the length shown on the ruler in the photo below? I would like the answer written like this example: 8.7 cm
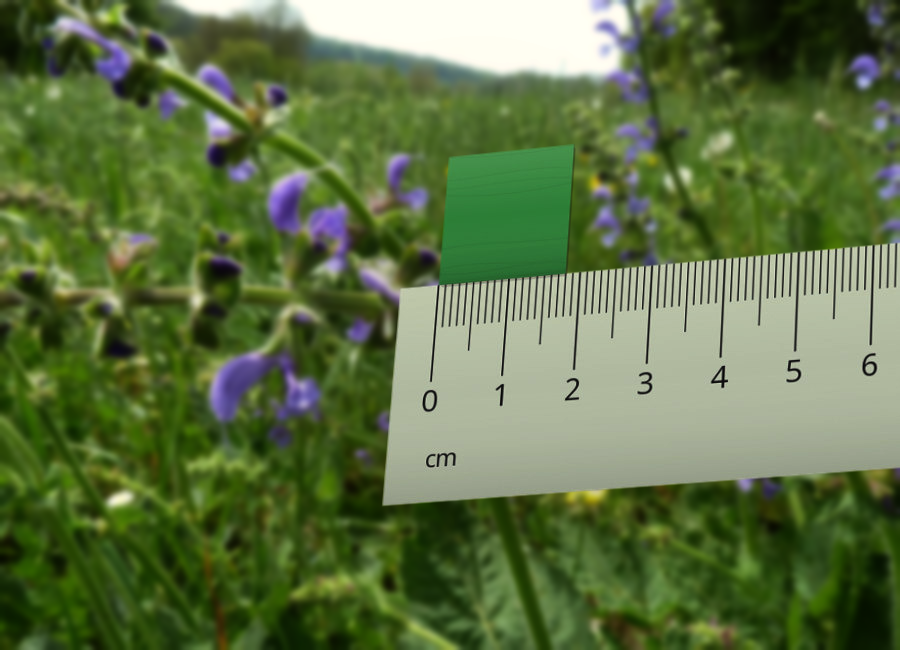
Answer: 1.8 cm
